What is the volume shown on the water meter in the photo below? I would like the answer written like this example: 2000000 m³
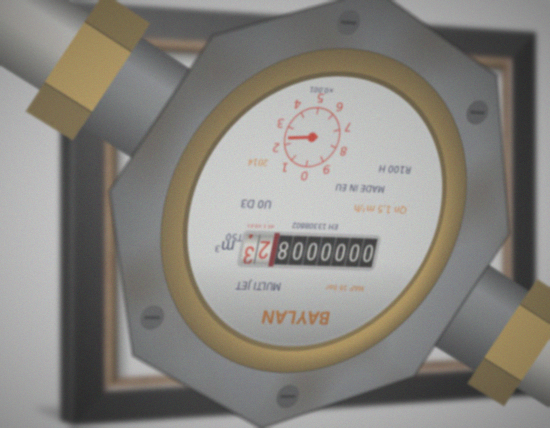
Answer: 8.232 m³
